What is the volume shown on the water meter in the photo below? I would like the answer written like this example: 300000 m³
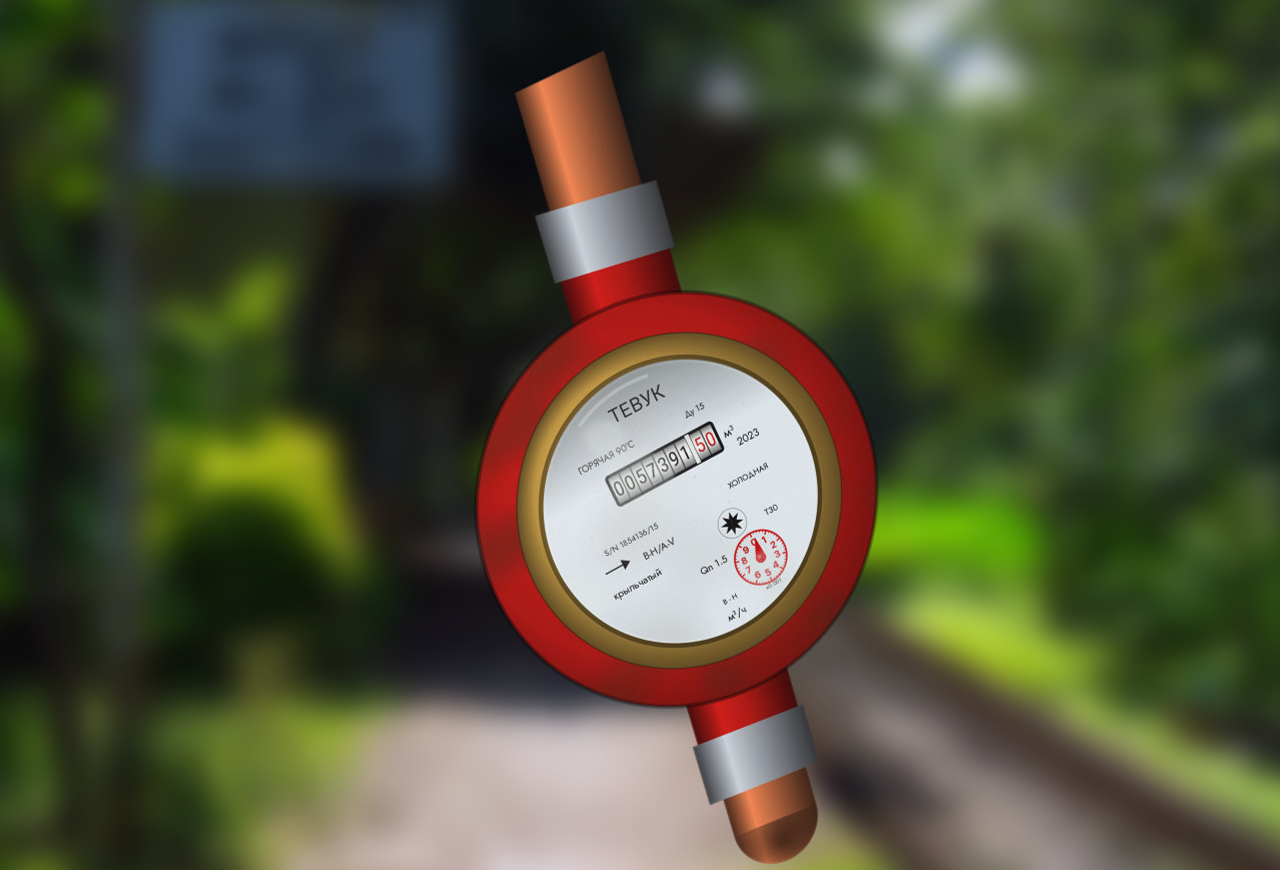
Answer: 57391.500 m³
